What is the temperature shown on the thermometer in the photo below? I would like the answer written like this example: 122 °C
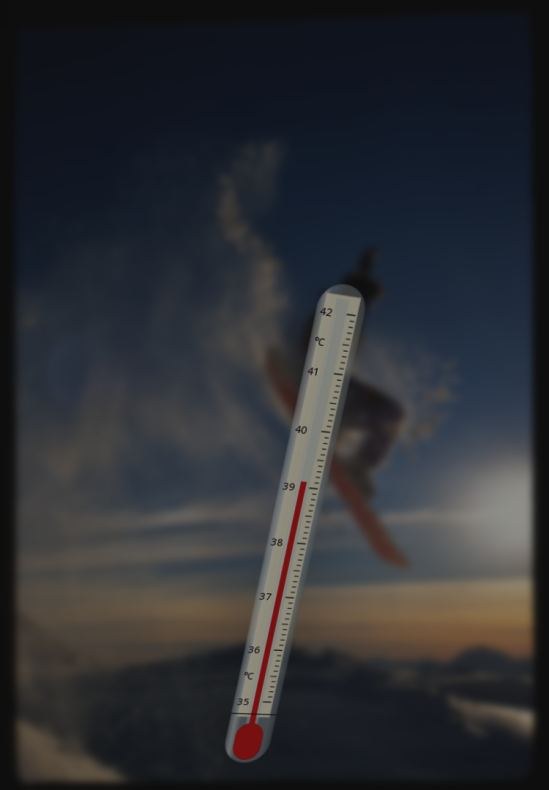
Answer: 39.1 °C
